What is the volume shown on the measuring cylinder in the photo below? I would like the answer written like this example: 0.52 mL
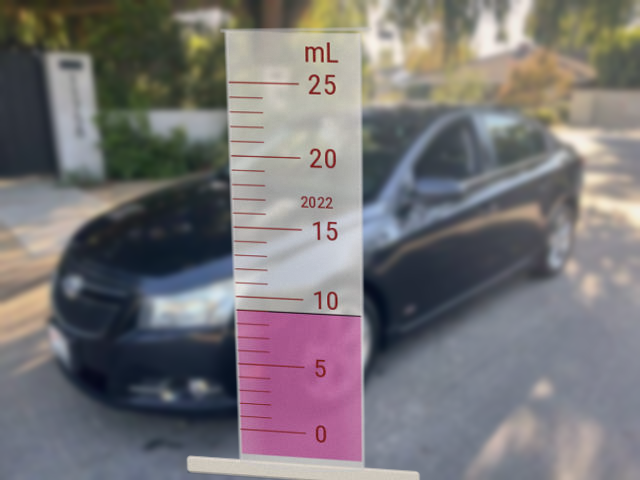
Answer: 9 mL
